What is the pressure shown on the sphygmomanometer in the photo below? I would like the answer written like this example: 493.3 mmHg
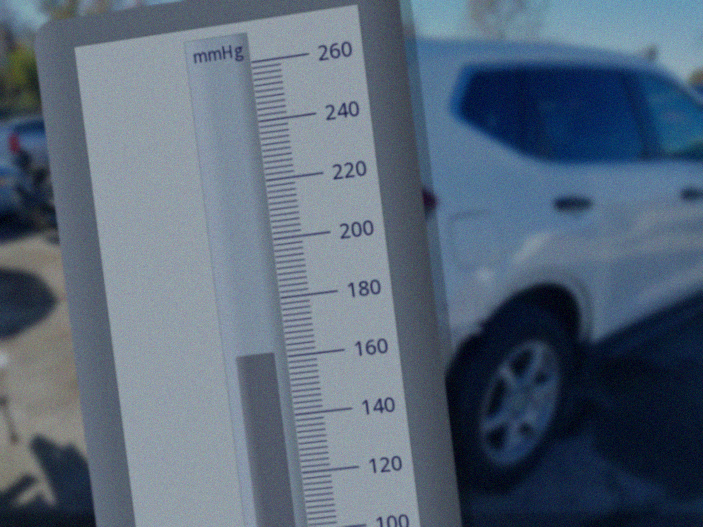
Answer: 162 mmHg
